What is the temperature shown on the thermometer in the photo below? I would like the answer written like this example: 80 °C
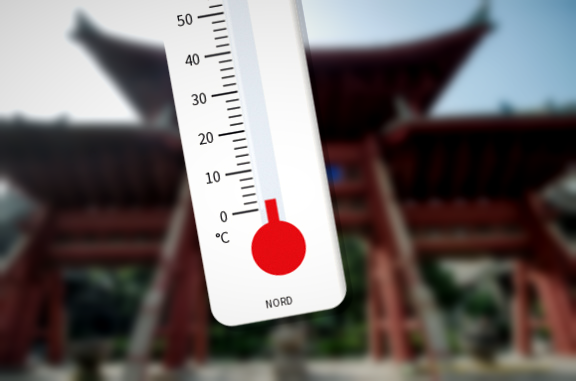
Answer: 2 °C
